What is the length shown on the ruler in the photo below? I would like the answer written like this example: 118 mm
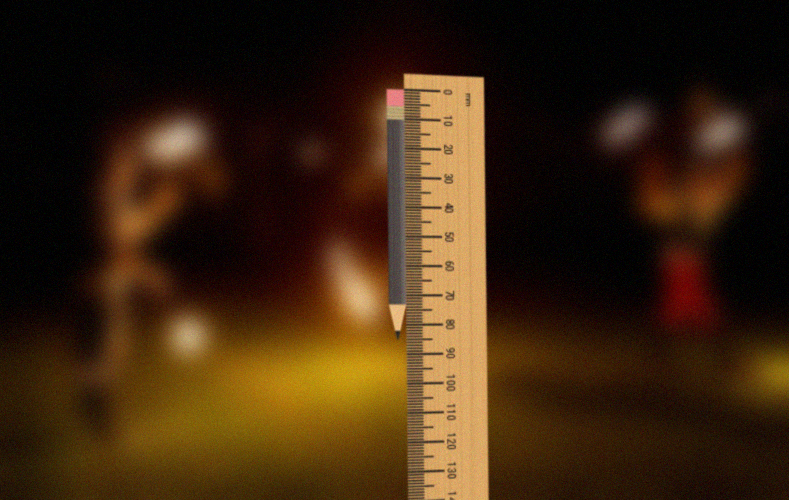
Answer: 85 mm
